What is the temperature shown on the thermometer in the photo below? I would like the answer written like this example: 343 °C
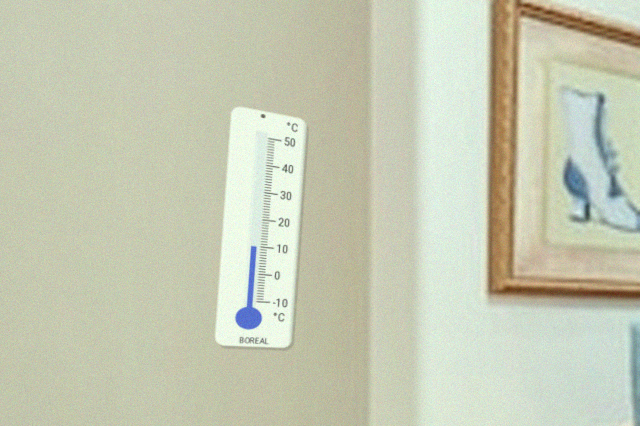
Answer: 10 °C
